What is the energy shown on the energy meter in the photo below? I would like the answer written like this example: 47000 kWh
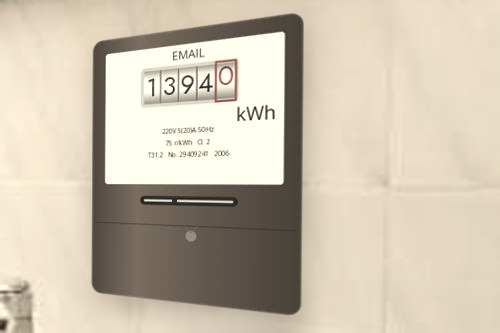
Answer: 1394.0 kWh
